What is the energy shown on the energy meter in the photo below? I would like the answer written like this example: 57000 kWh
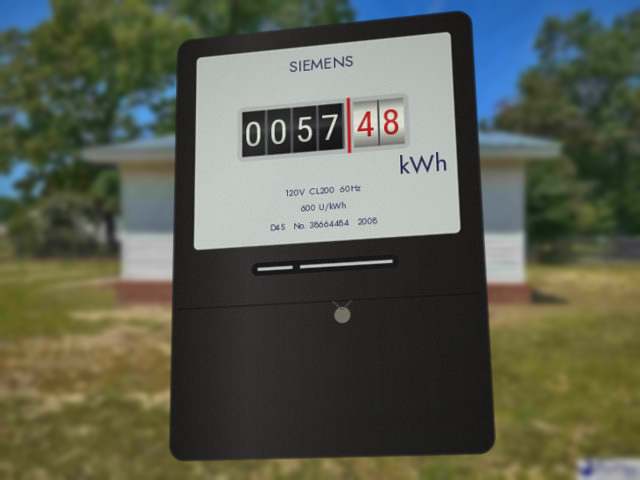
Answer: 57.48 kWh
